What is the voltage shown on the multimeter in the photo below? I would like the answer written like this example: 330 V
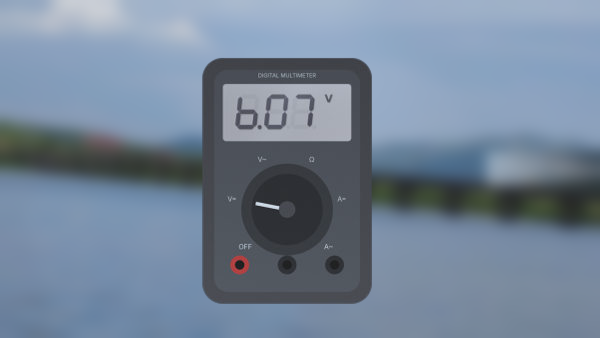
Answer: 6.07 V
